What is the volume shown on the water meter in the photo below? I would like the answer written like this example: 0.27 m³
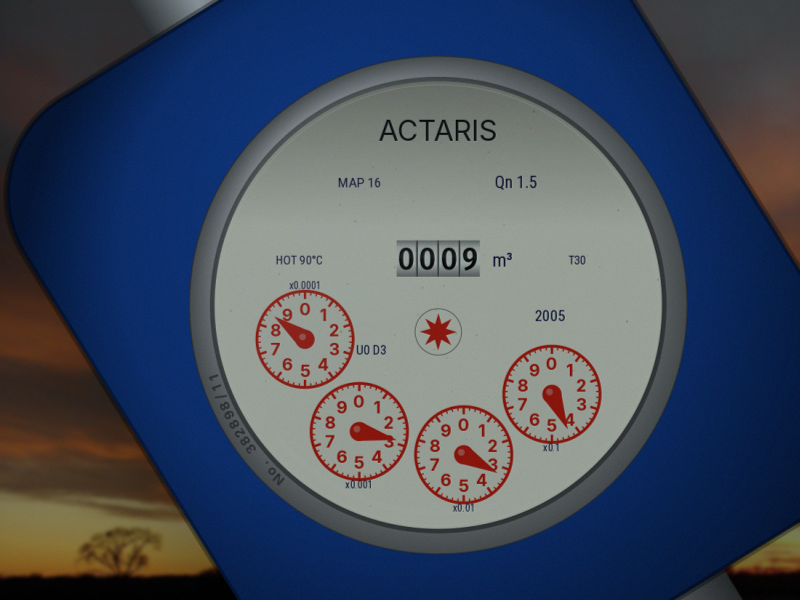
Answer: 9.4328 m³
